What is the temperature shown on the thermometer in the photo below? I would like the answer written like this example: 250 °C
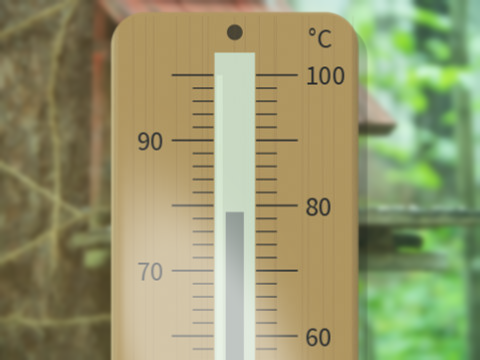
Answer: 79 °C
